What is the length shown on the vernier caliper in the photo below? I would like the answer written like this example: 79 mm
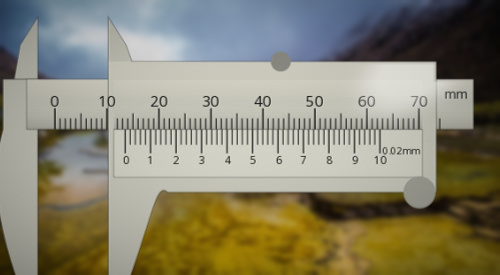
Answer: 13.5 mm
